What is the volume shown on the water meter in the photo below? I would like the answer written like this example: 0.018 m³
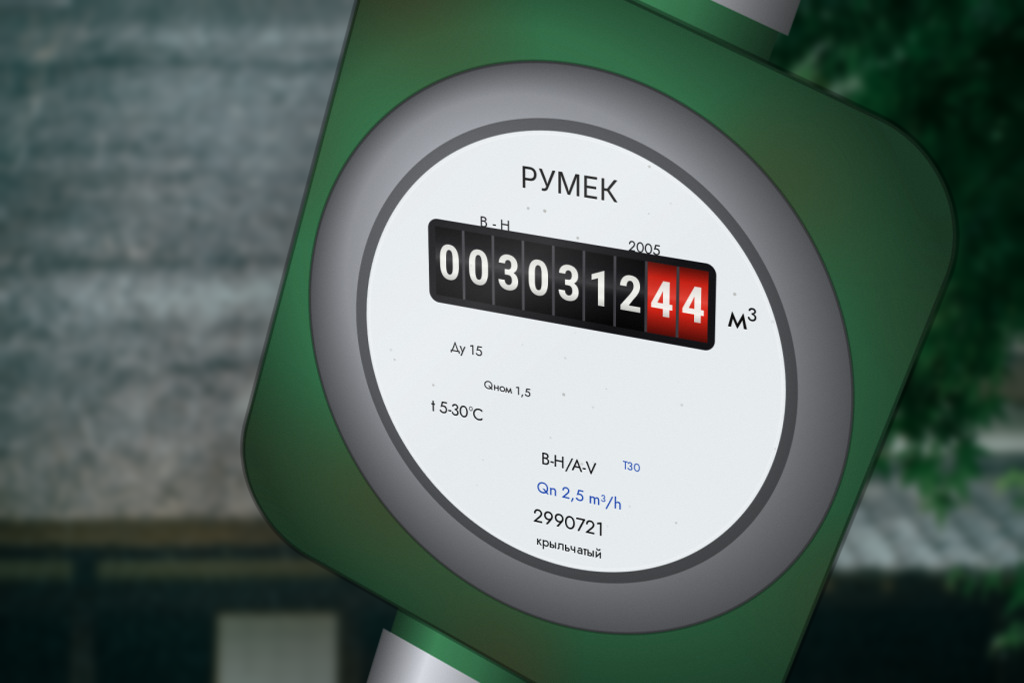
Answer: 30312.44 m³
